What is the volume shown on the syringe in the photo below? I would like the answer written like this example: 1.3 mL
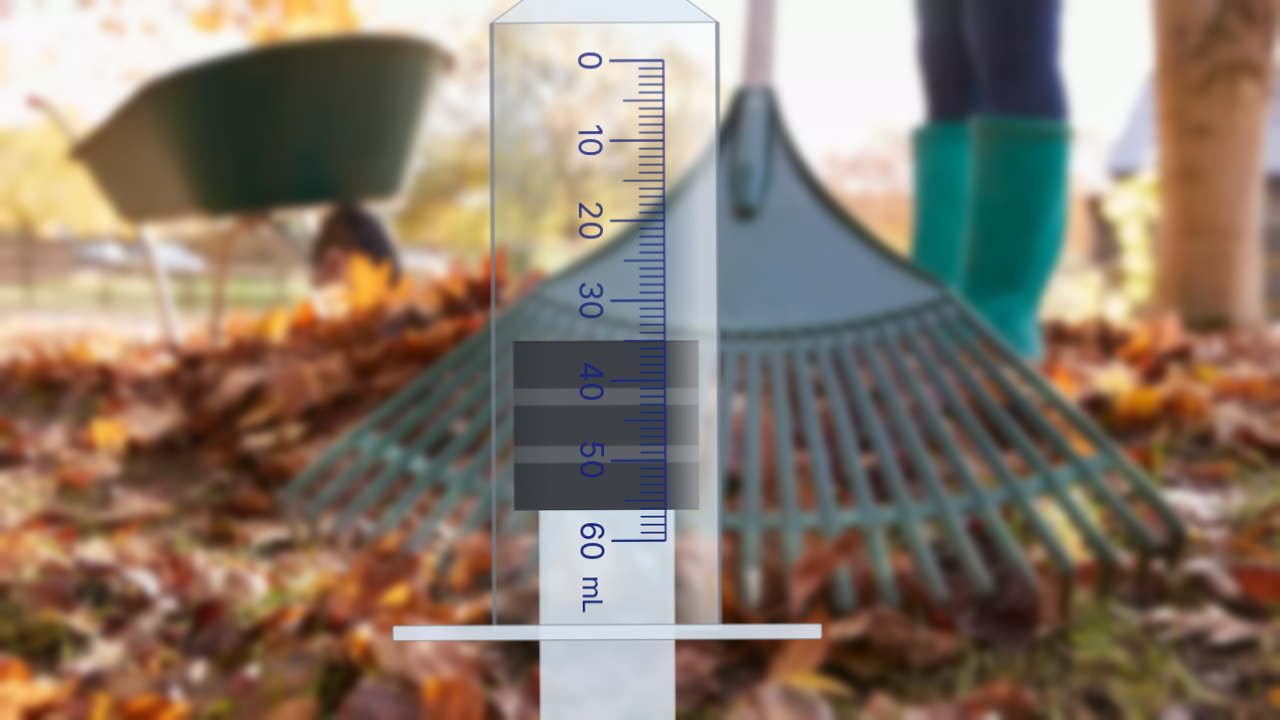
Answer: 35 mL
